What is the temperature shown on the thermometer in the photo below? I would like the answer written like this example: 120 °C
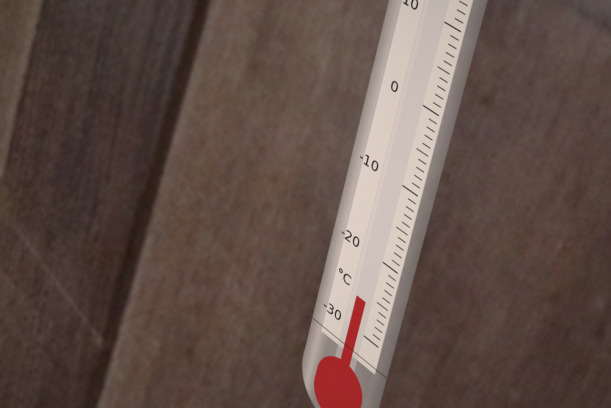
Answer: -26 °C
